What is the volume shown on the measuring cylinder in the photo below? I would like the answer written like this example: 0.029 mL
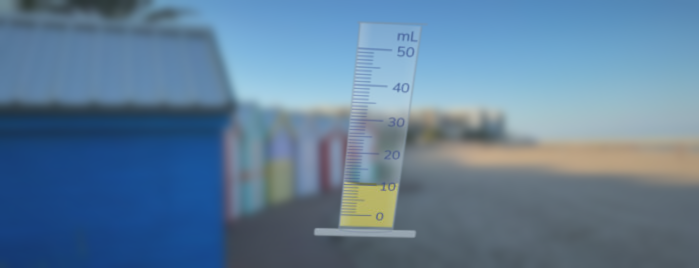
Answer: 10 mL
